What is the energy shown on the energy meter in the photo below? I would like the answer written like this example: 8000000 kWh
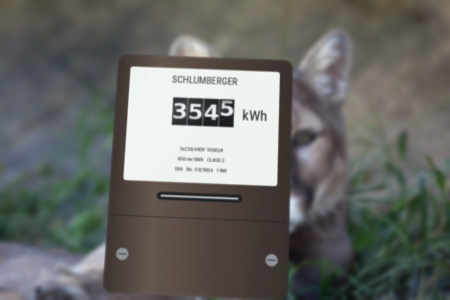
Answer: 3545 kWh
